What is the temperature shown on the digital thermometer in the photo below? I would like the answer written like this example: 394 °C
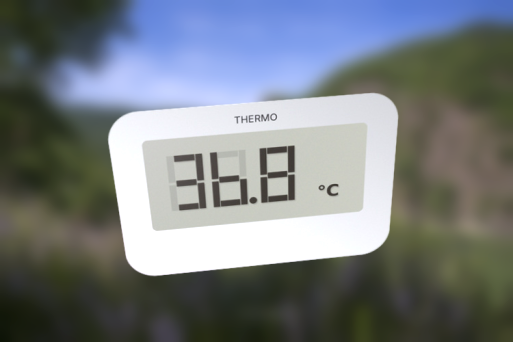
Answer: 36.8 °C
